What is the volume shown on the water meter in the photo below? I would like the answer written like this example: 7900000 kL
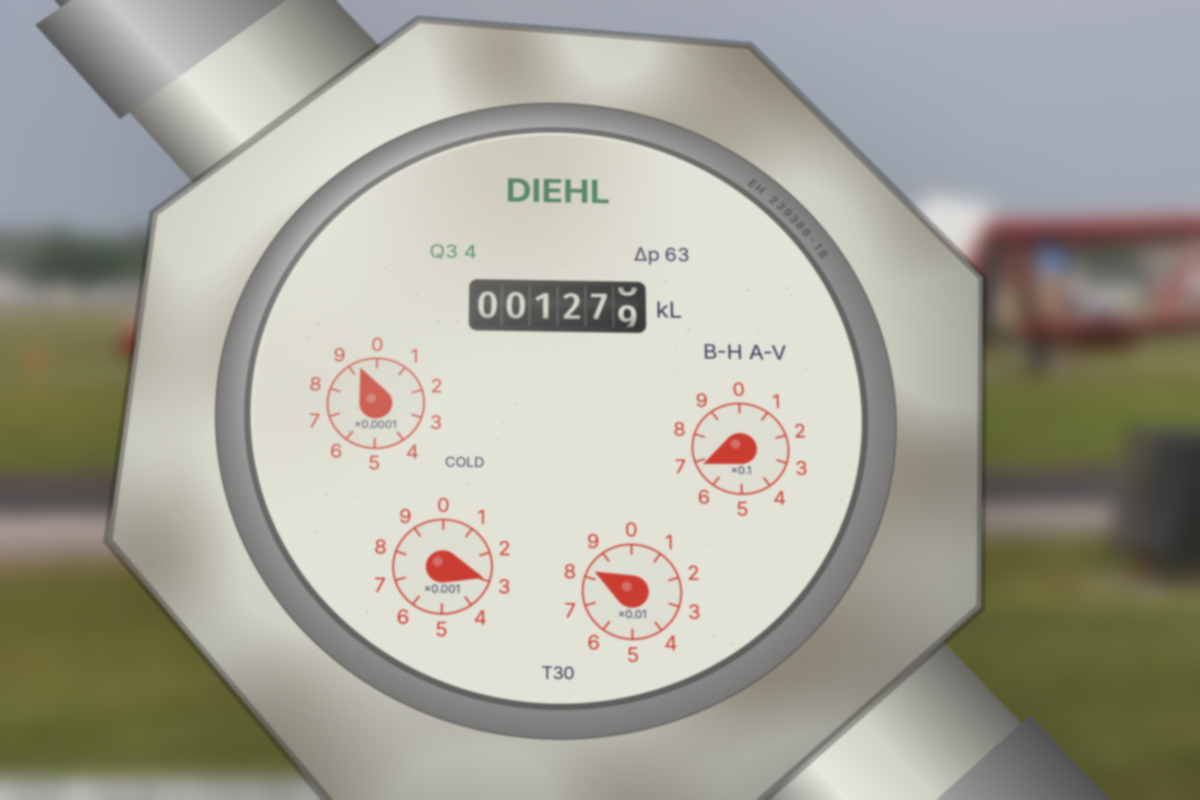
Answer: 1278.6829 kL
